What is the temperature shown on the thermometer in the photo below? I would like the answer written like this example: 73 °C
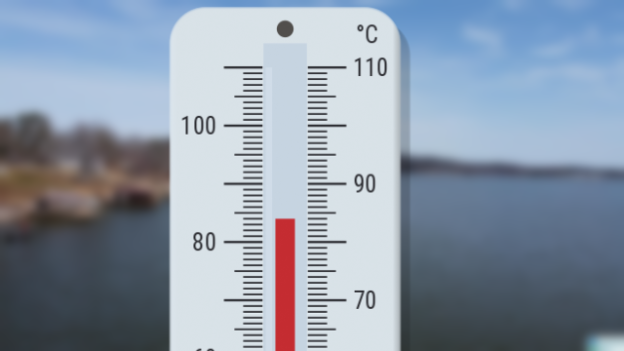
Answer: 84 °C
